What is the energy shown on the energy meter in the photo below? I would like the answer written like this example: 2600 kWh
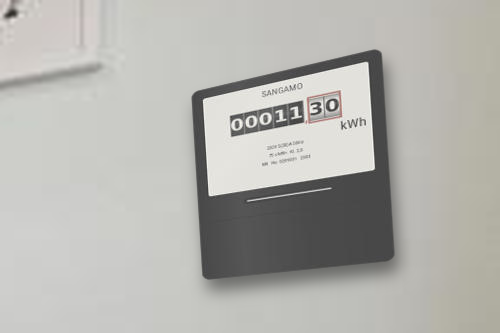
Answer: 11.30 kWh
